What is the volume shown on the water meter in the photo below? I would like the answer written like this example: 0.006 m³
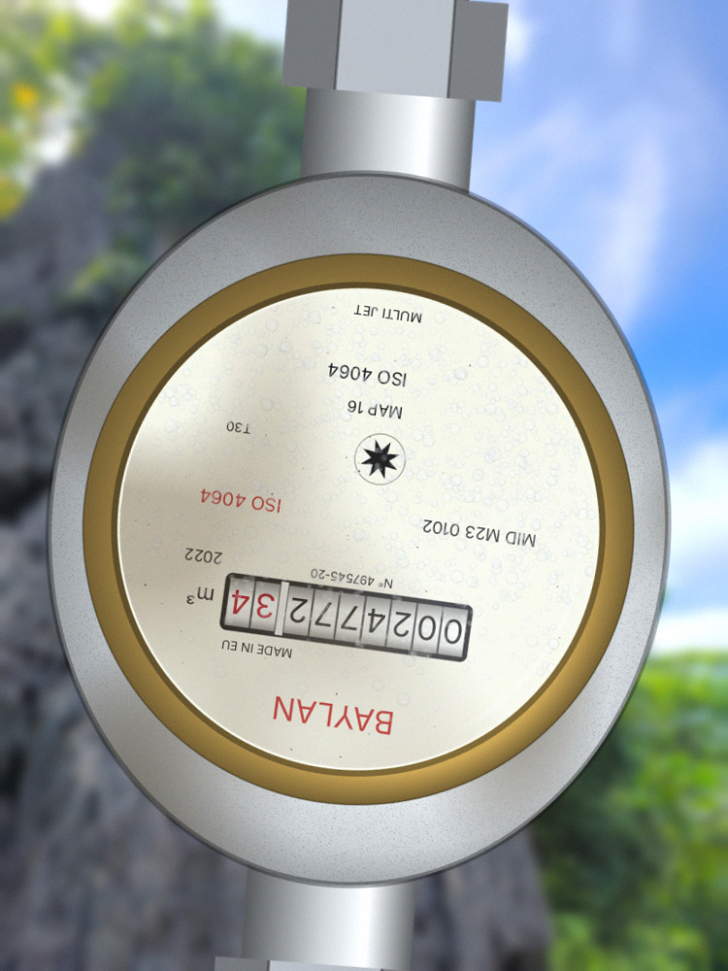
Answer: 24772.34 m³
